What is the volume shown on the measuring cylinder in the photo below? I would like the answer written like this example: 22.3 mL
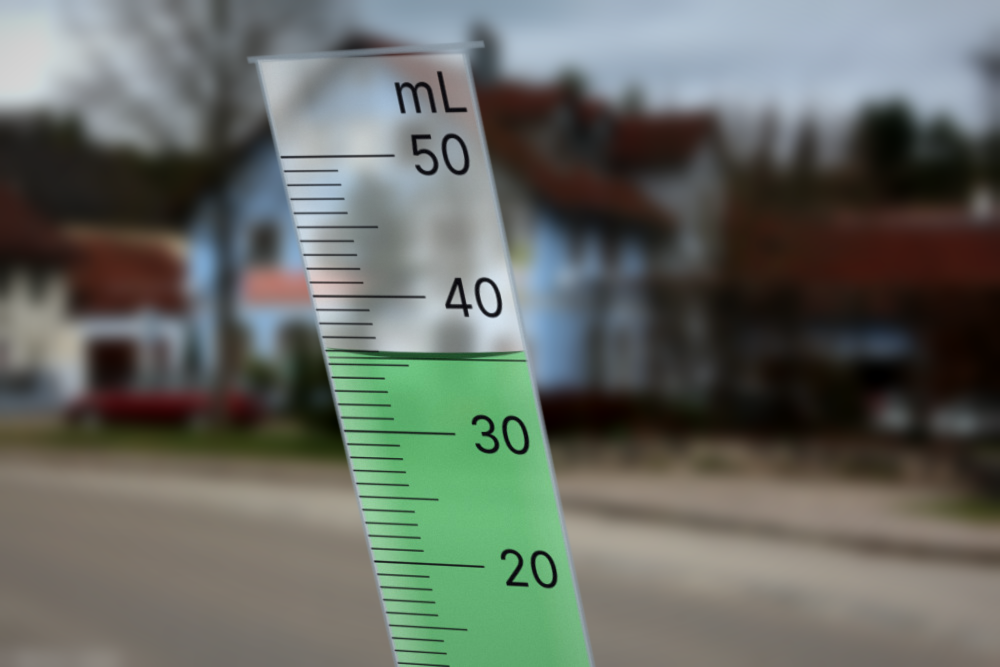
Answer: 35.5 mL
